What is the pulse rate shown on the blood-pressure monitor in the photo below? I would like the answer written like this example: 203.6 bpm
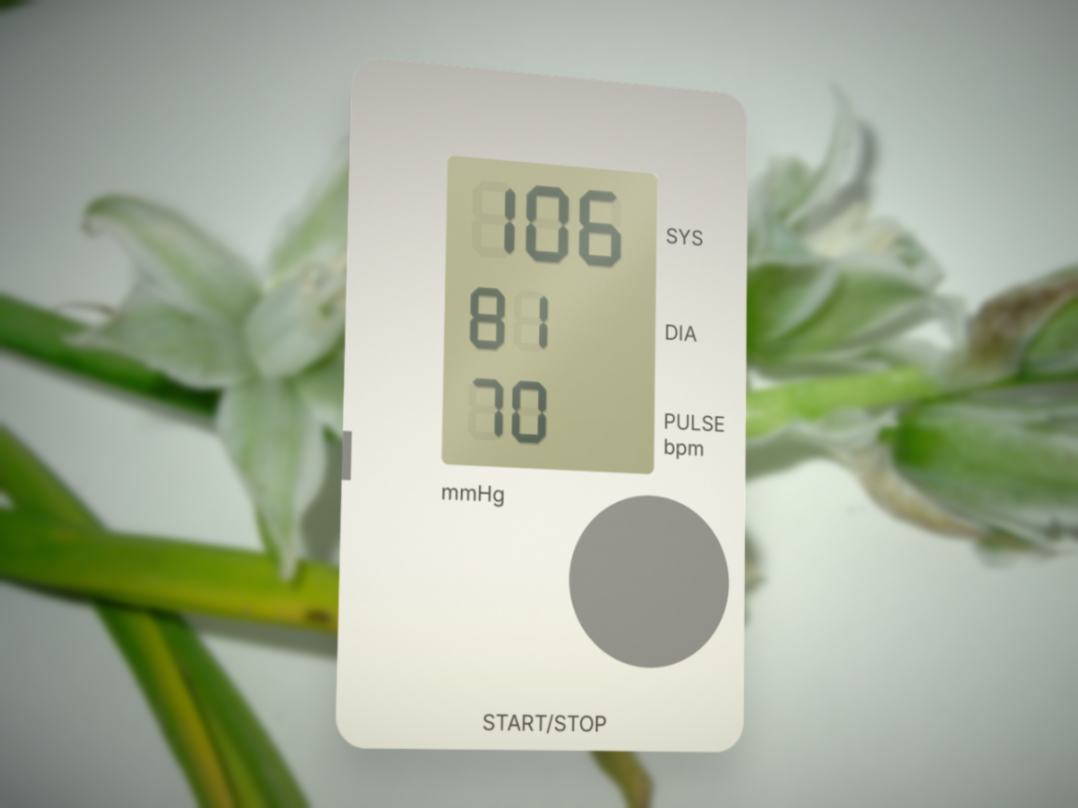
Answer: 70 bpm
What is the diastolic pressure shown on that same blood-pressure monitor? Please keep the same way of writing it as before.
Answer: 81 mmHg
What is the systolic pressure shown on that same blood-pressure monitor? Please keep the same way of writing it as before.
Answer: 106 mmHg
